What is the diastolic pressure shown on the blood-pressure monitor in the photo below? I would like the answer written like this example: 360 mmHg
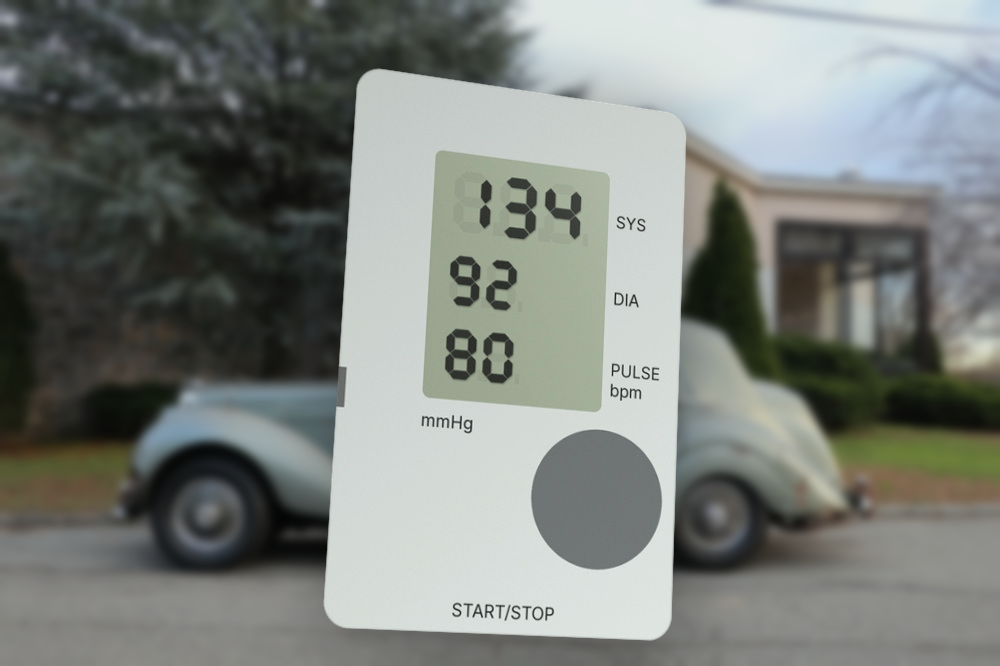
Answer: 92 mmHg
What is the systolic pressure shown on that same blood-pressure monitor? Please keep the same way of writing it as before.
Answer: 134 mmHg
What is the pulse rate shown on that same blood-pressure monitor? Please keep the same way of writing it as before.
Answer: 80 bpm
